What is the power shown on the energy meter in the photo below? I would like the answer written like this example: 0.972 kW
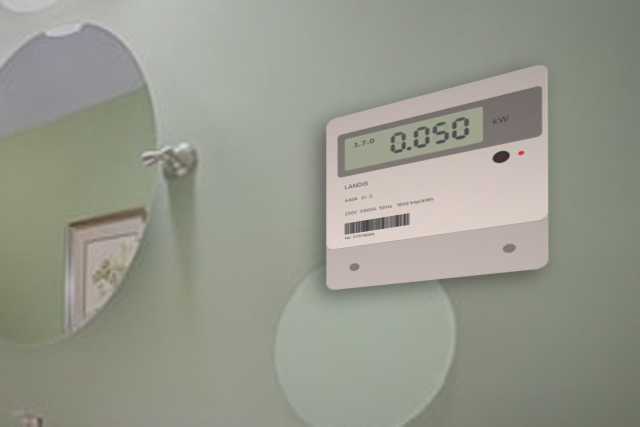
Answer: 0.050 kW
